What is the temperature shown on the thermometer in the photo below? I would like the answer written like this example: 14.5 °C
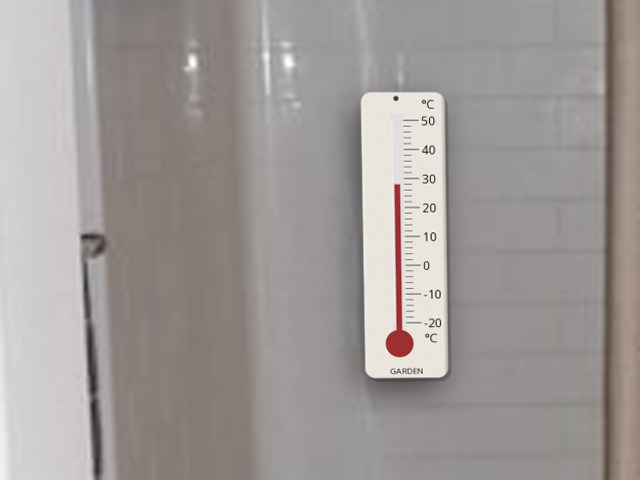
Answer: 28 °C
